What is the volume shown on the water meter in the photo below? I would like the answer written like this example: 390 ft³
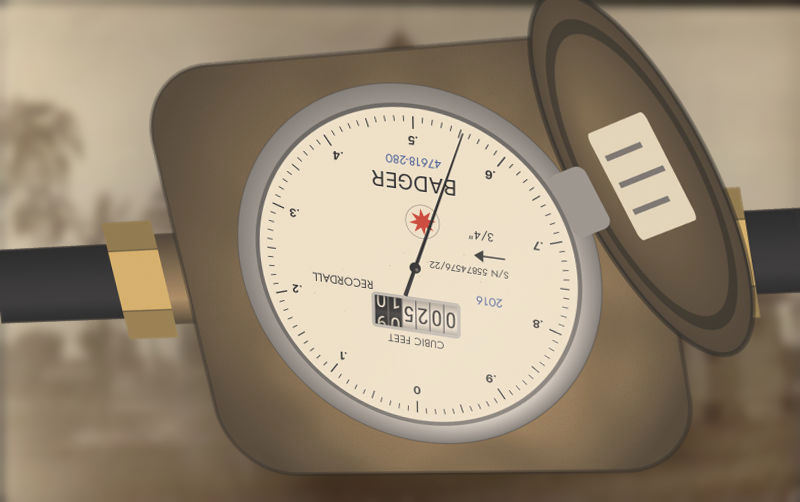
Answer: 2509.55 ft³
